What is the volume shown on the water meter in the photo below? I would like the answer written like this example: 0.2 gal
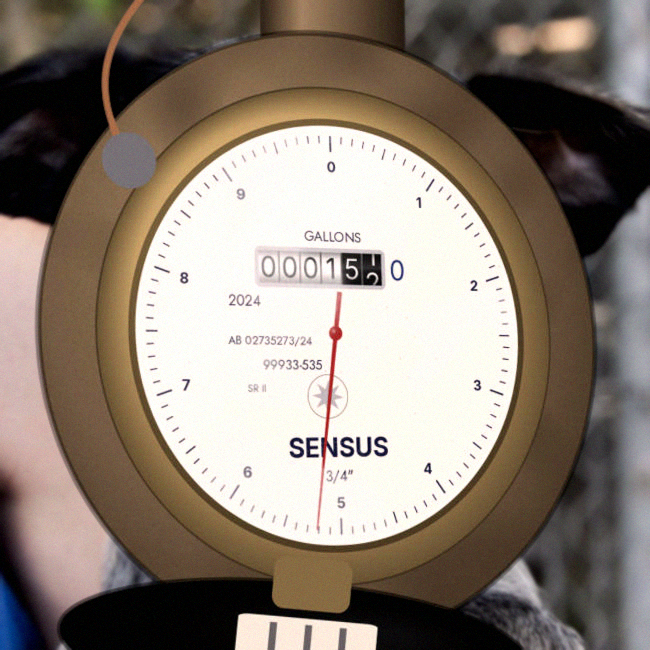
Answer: 1515.2 gal
